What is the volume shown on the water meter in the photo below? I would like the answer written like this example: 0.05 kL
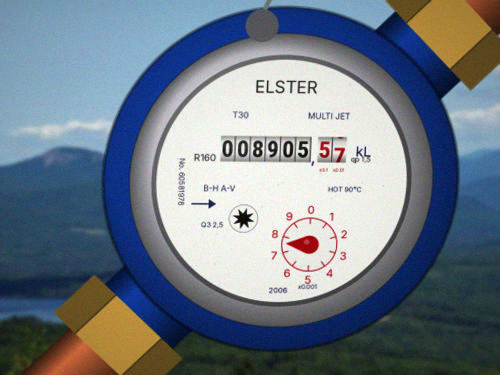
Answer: 8905.567 kL
